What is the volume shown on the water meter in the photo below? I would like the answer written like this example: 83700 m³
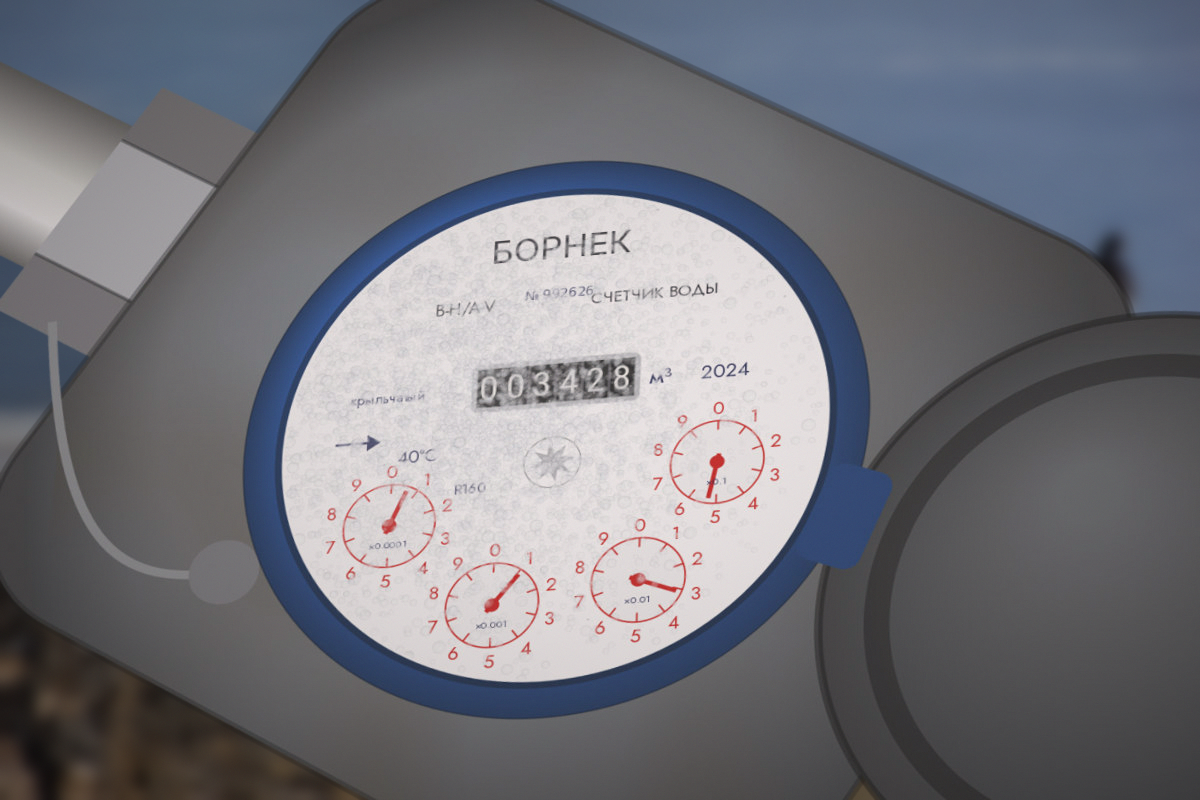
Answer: 3428.5310 m³
